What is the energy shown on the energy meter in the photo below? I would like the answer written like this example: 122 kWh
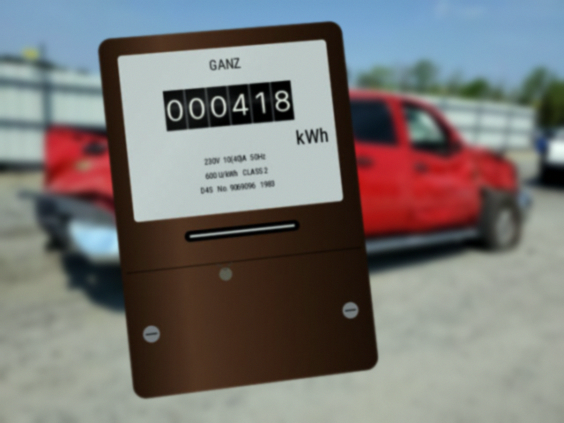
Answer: 418 kWh
